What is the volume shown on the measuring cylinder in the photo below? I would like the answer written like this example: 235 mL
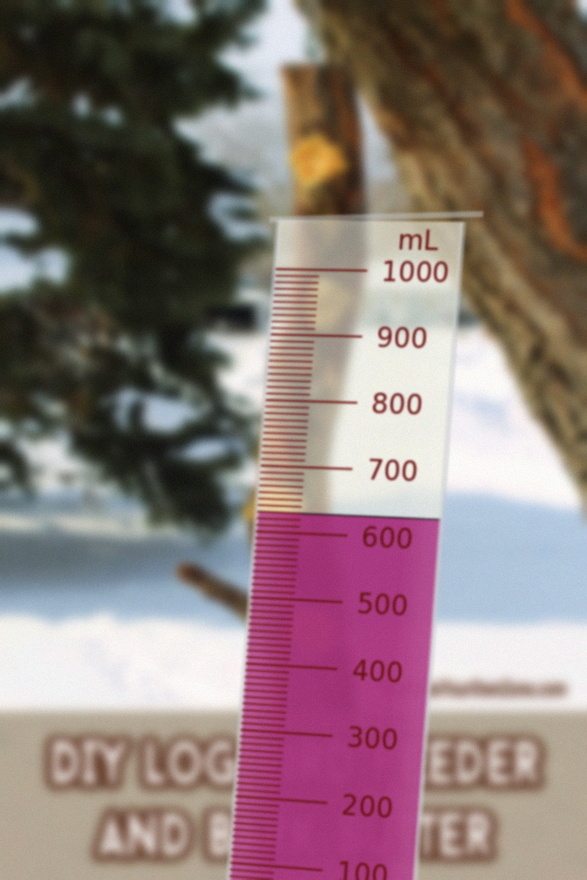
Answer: 630 mL
